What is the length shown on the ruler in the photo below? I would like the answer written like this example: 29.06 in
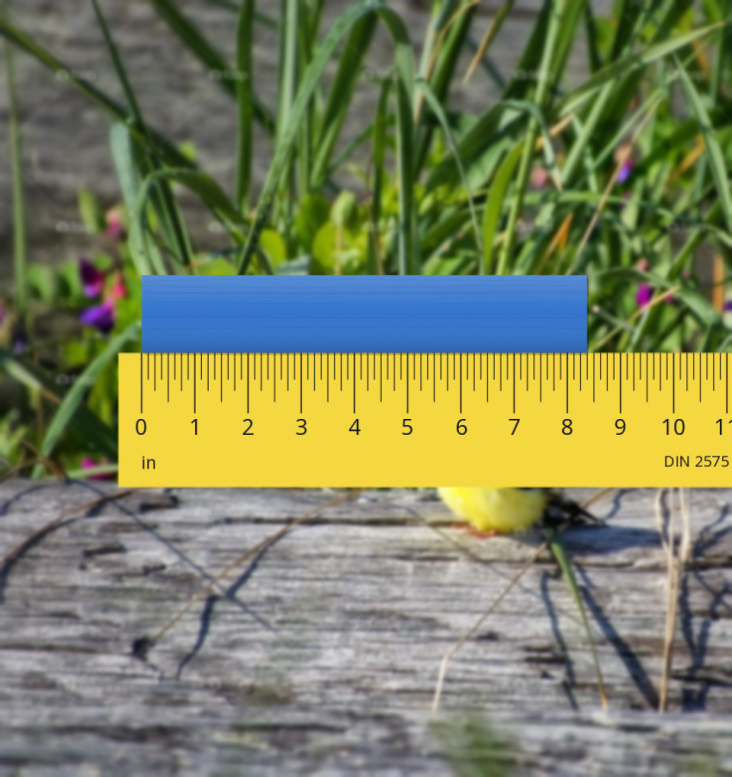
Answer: 8.375 in
